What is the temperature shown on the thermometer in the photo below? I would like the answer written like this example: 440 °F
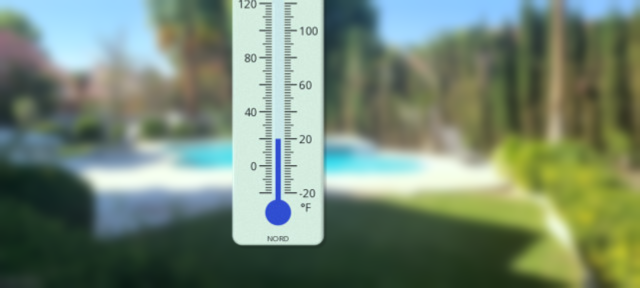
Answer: 20 °F
